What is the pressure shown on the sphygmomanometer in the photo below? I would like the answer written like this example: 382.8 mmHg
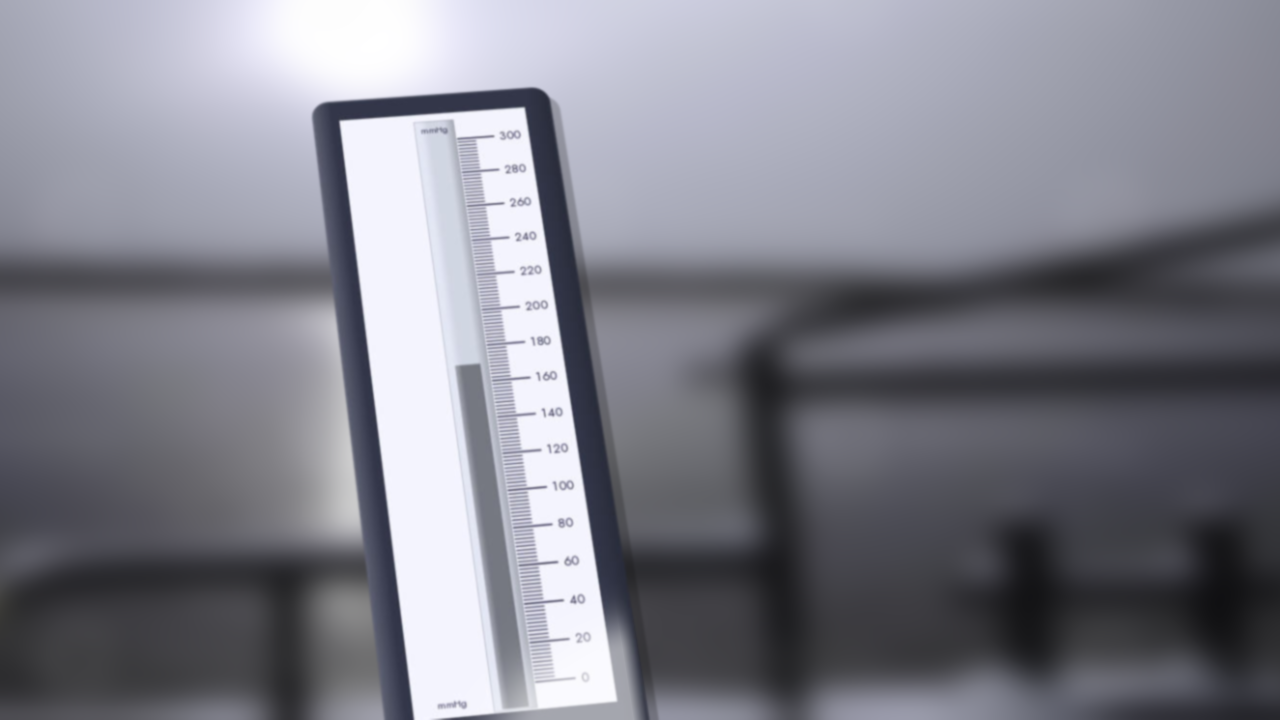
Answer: 170 mmHg
